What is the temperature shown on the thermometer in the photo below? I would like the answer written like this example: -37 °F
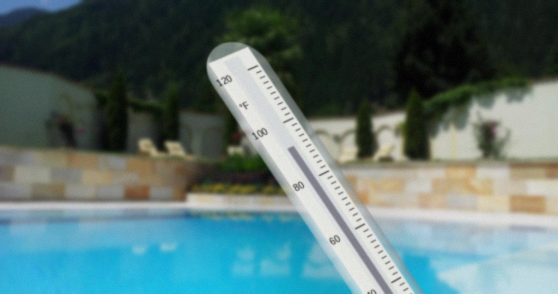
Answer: 92 °F
